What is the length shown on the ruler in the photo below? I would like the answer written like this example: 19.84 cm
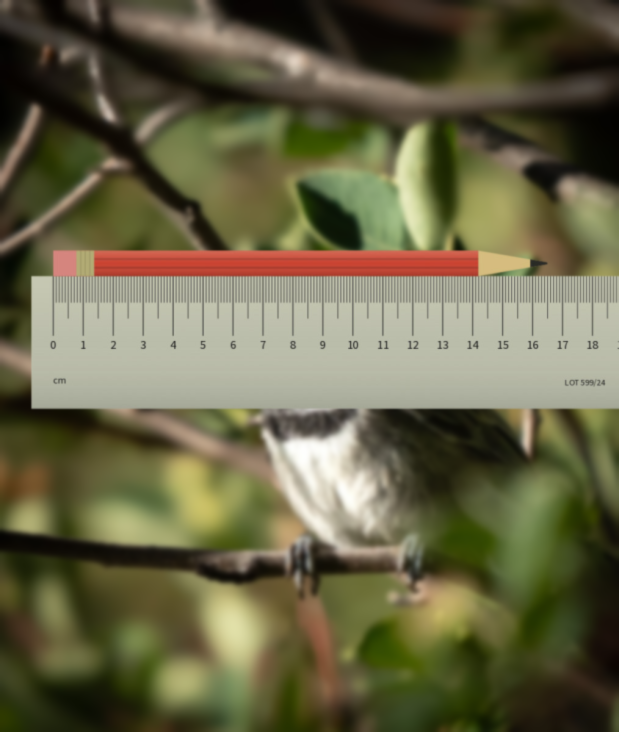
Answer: 16.5 cm
